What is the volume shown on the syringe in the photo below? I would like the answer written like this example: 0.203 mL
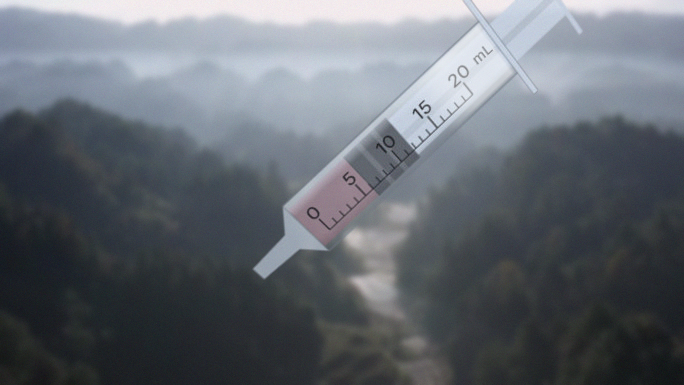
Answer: 6 mL
